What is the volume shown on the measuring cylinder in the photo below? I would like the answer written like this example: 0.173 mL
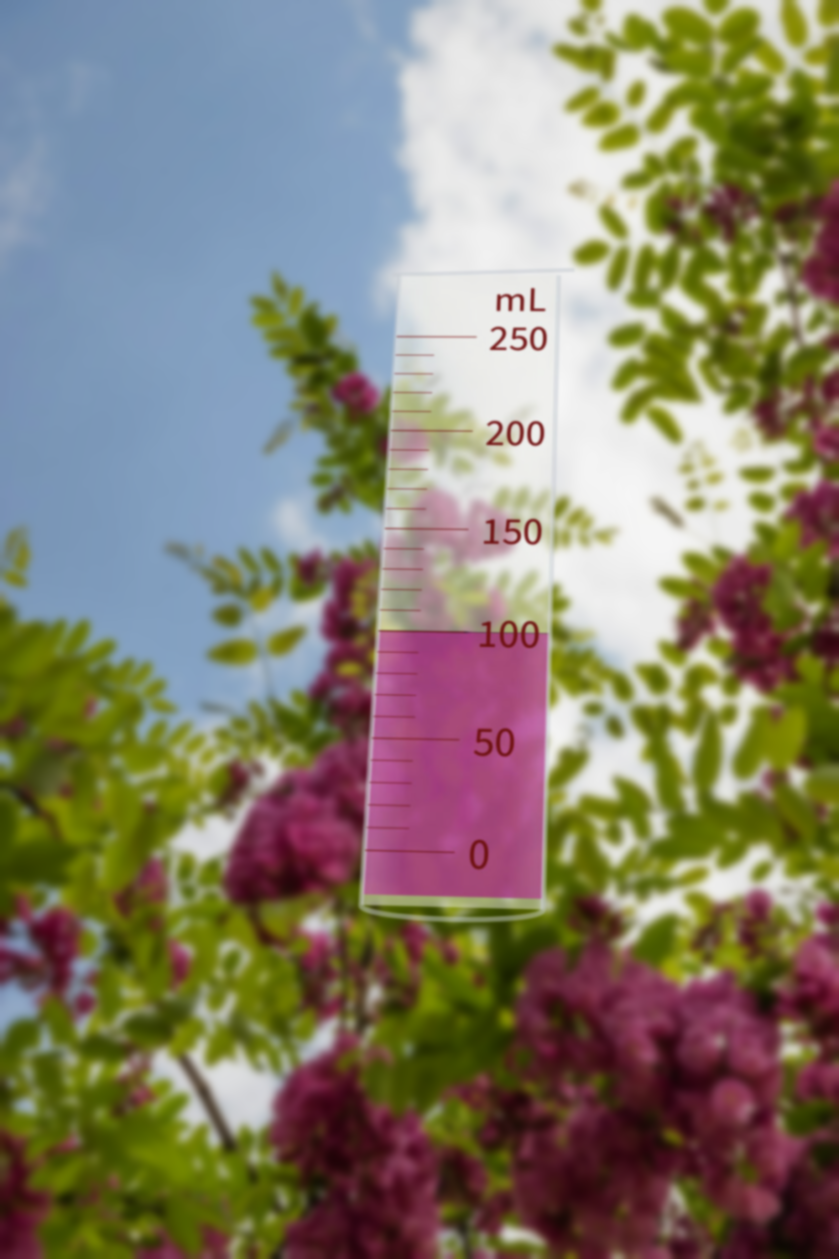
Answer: 100 mL
